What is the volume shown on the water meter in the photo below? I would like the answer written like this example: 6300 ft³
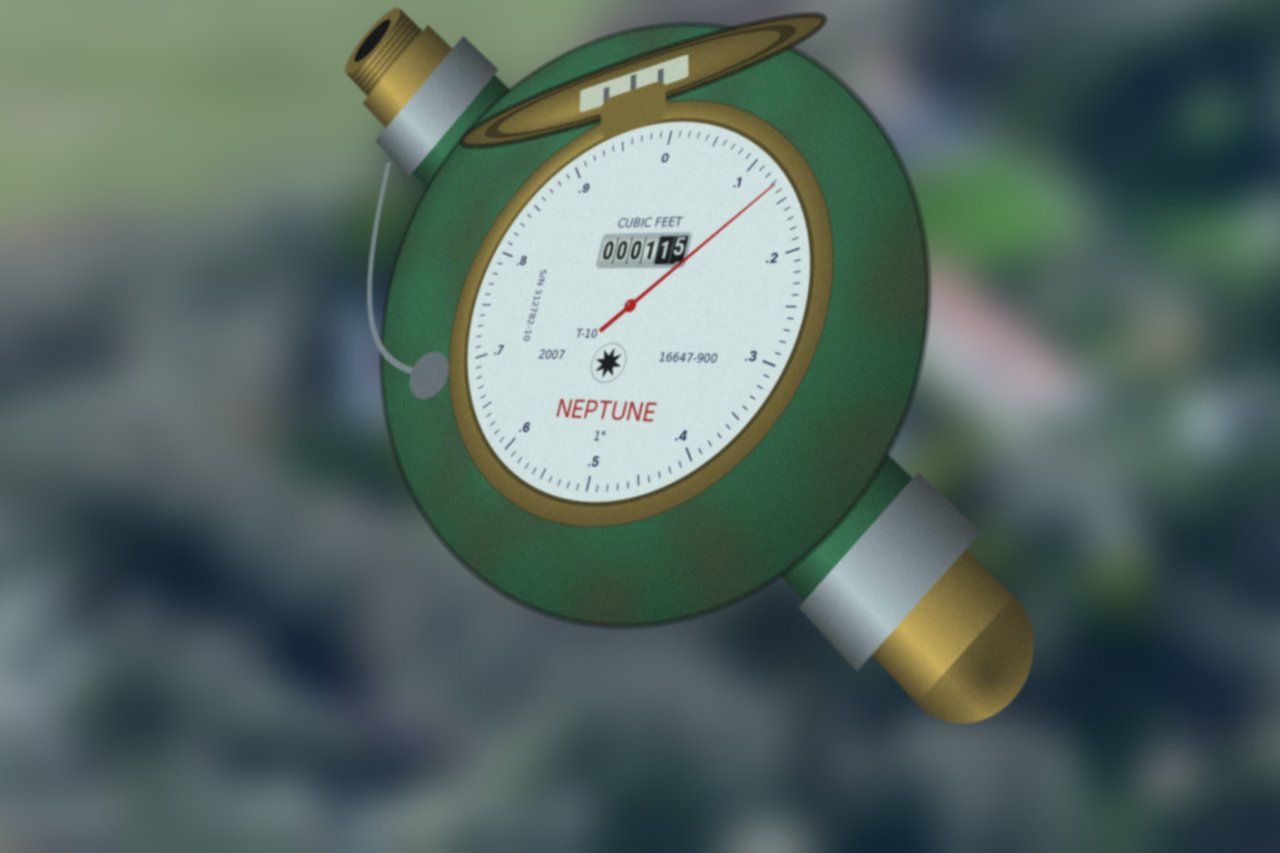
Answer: 115.13 ft³
